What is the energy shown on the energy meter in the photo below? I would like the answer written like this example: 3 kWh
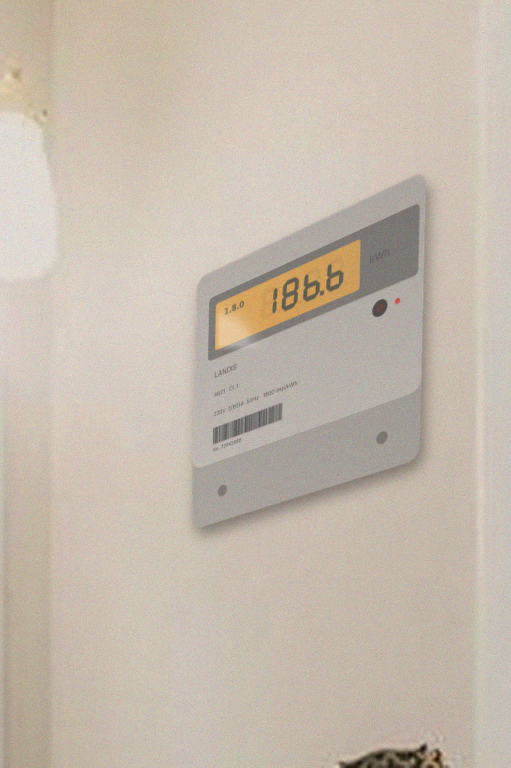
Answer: 186.6 kWh
